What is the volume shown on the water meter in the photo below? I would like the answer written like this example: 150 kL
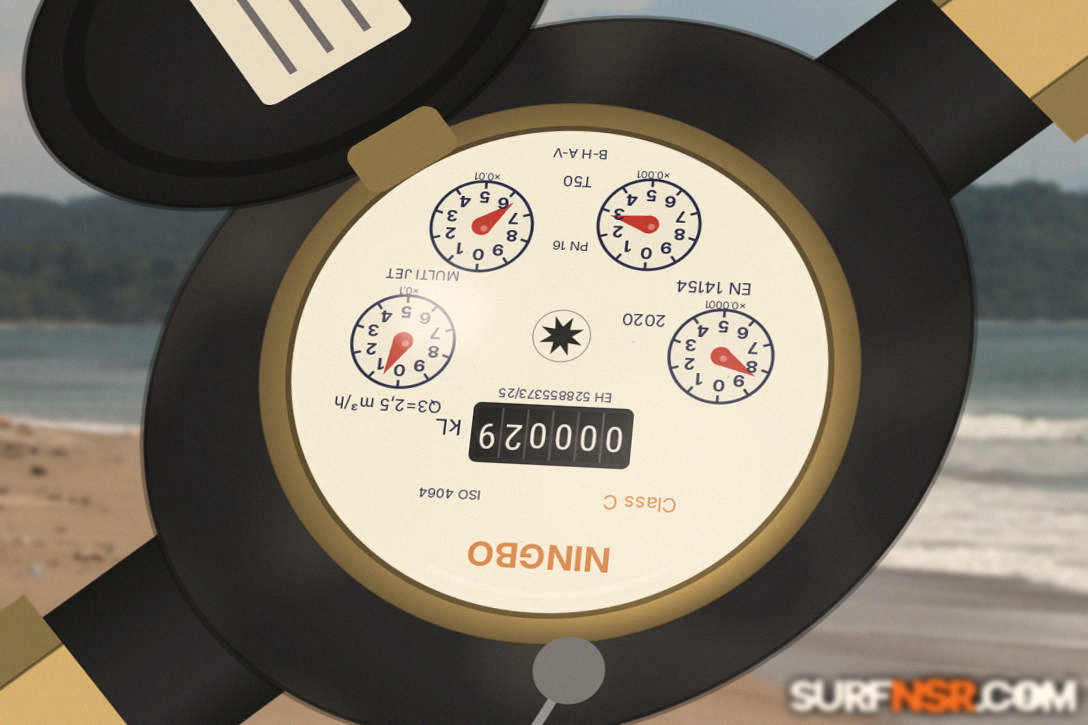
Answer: 29.0628 kL
